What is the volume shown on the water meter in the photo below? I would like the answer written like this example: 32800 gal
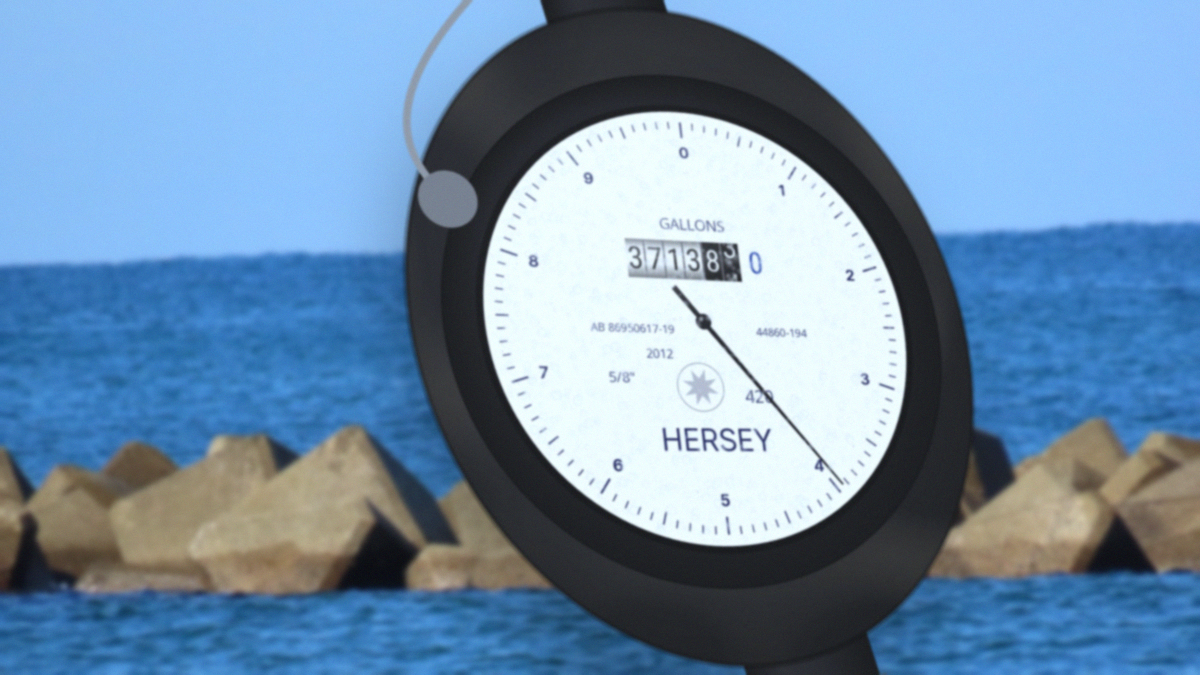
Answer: 3713833.9 gal
